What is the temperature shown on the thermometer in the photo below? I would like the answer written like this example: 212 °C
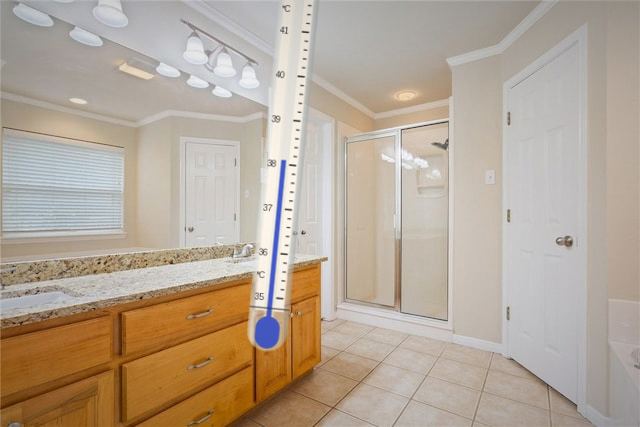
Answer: 38.1 °C
